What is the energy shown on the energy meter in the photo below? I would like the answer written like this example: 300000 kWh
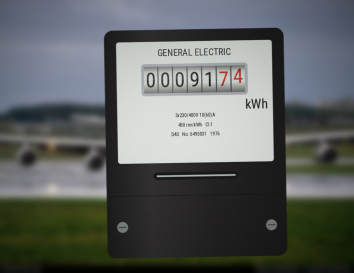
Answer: 91.74 kWh
